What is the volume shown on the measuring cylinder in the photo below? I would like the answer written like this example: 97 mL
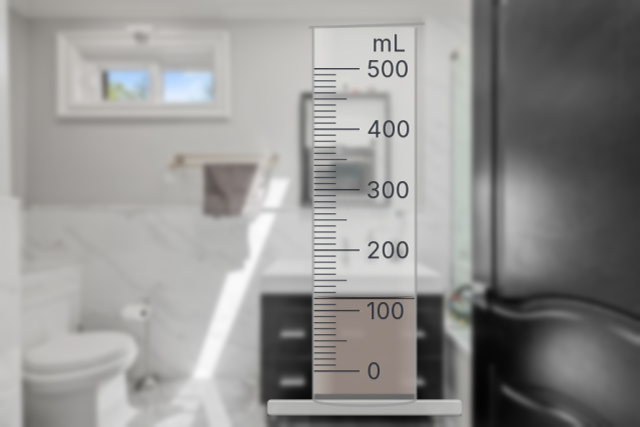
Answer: 120 mL
